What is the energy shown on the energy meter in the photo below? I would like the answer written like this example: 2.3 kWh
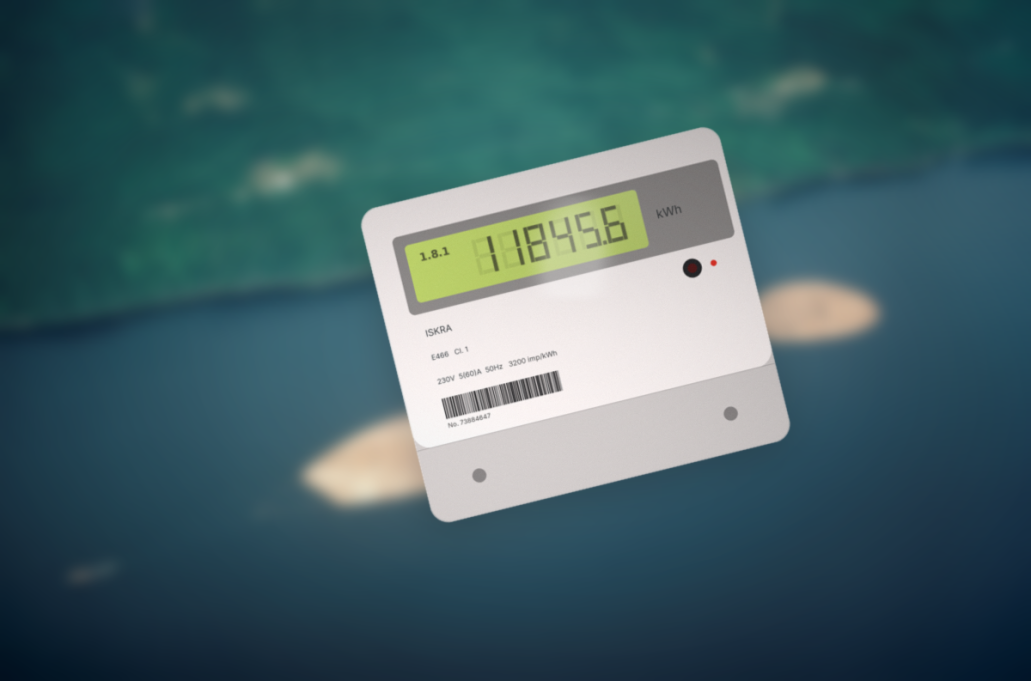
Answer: 11845.6 kWh
